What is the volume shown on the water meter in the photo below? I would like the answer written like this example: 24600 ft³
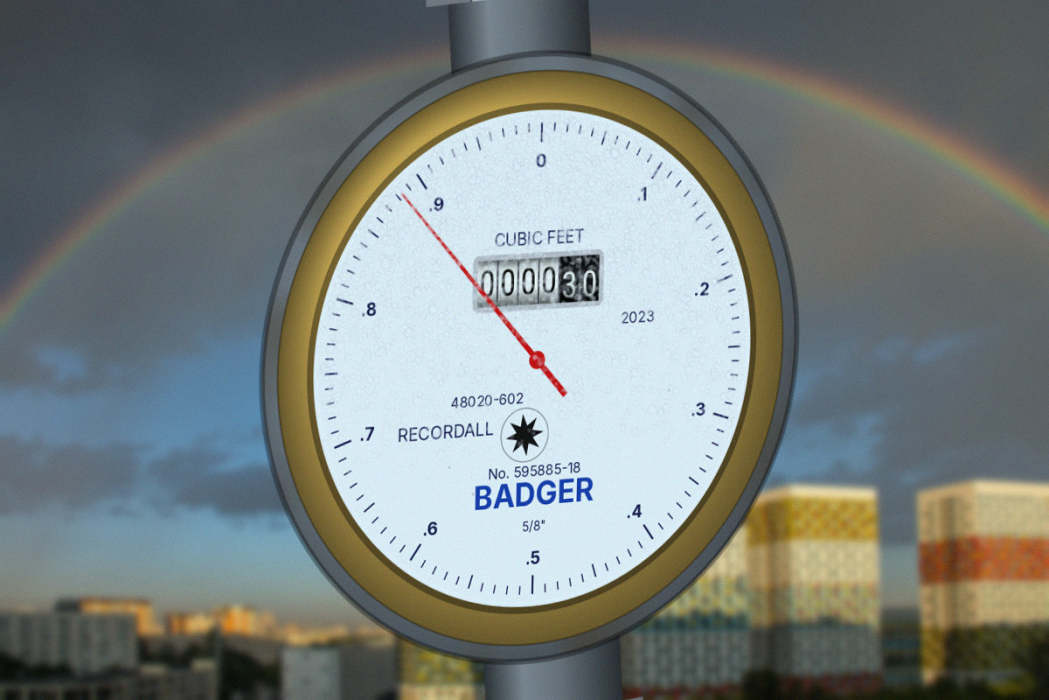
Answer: 29.88 ft³
